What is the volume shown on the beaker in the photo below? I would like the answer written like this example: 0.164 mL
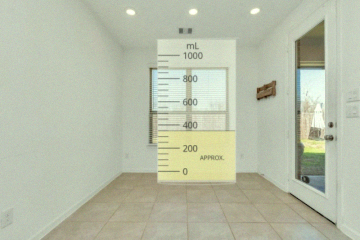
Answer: 350 mL
